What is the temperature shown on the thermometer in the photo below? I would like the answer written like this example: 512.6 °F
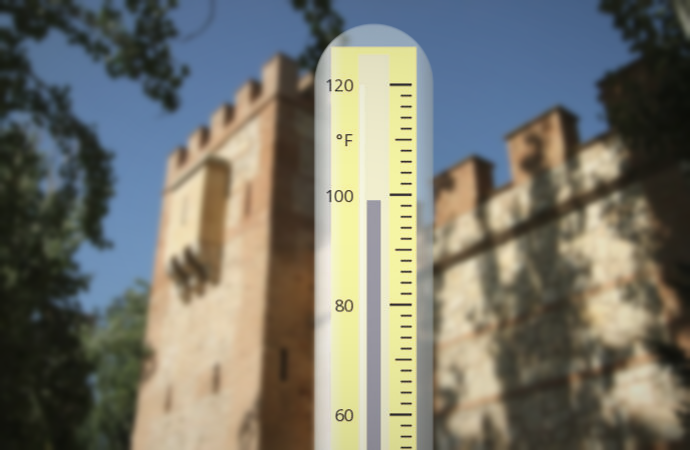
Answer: 99 °F
